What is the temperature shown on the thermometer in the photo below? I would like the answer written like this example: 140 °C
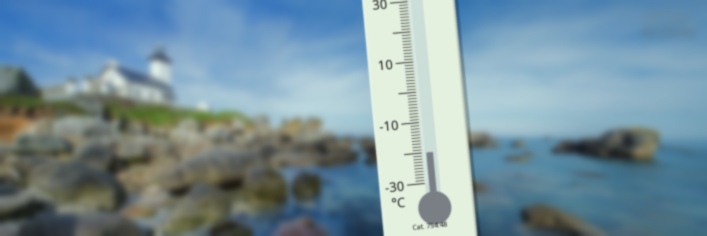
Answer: -20 °C
